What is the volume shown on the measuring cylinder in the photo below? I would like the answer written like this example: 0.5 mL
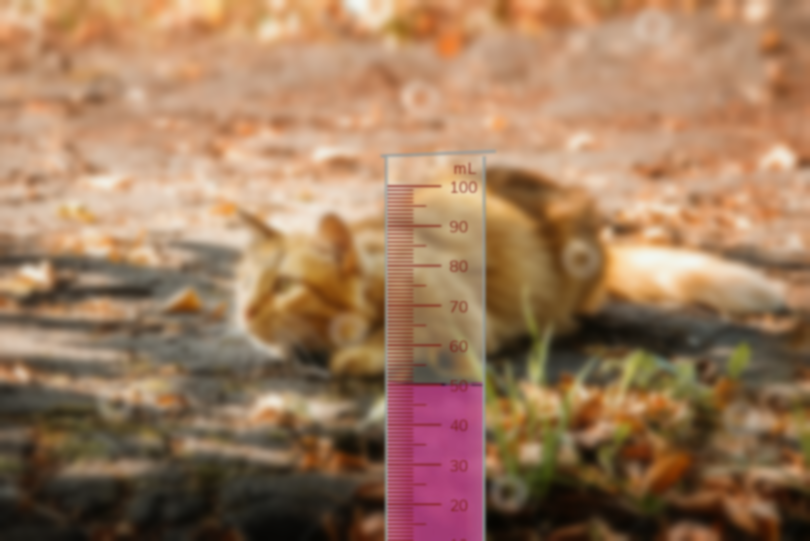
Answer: 50 mL
